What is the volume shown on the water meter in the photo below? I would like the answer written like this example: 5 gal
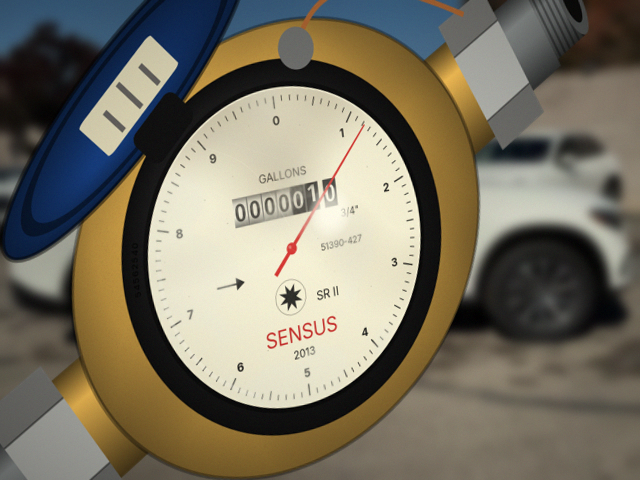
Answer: 11.2 gal
